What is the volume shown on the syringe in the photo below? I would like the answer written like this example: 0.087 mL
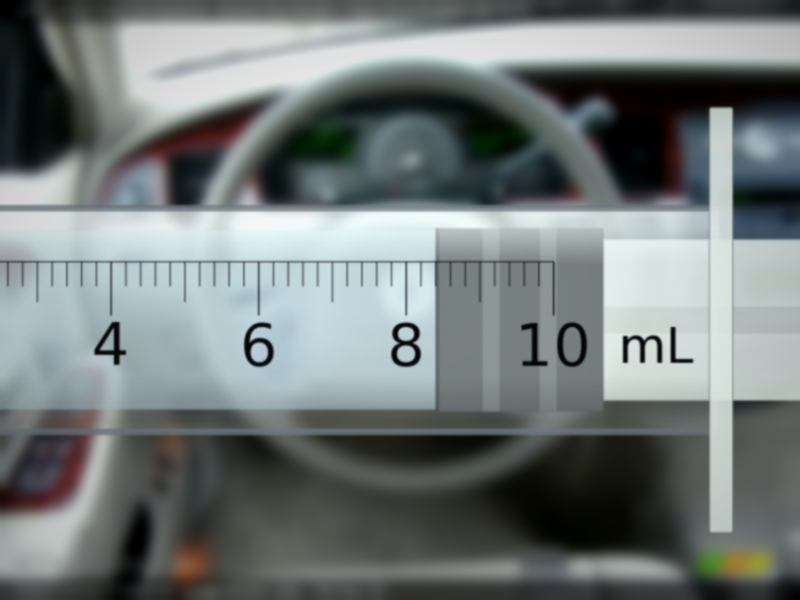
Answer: 8.4 mL
